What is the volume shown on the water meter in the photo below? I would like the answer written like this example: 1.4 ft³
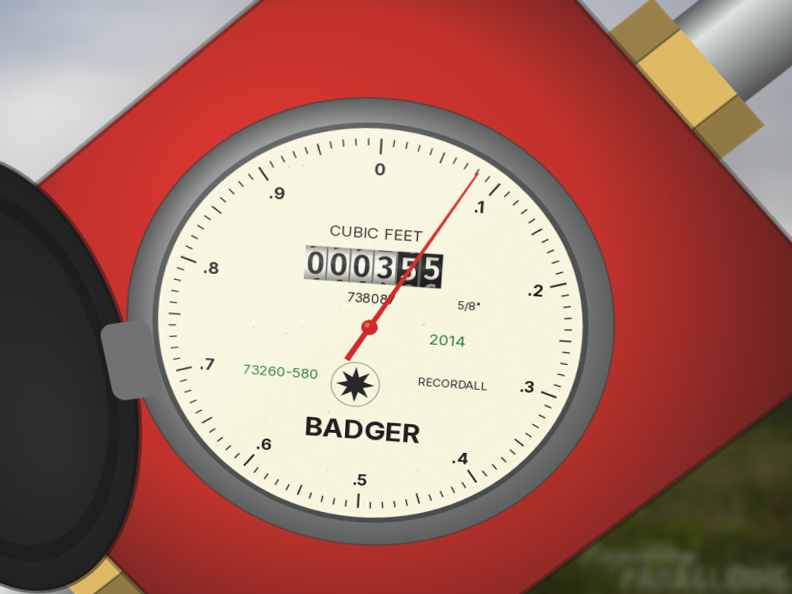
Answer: 355.08 ft³
